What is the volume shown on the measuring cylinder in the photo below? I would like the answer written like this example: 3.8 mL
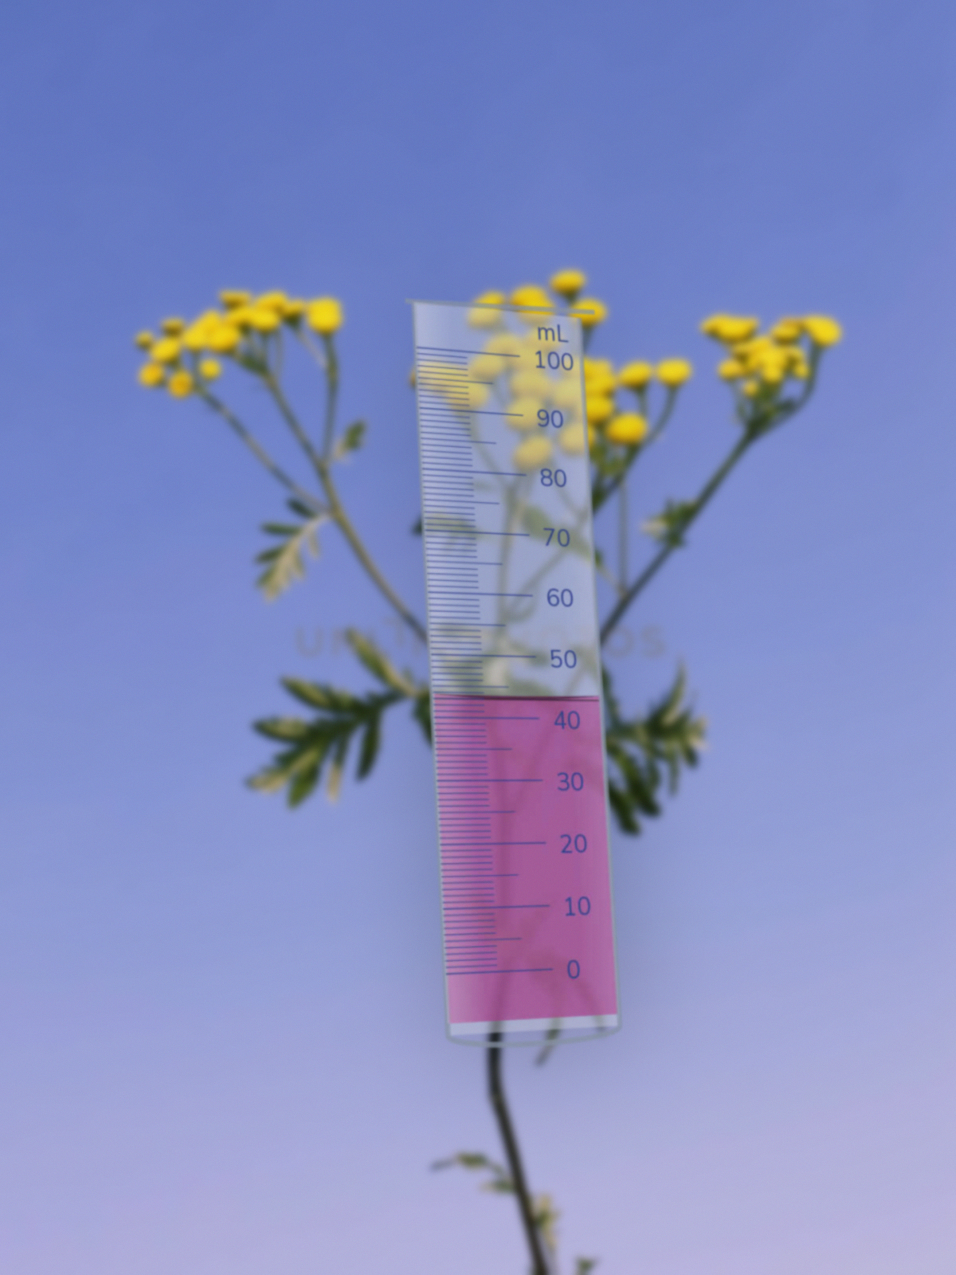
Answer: 43 mL
